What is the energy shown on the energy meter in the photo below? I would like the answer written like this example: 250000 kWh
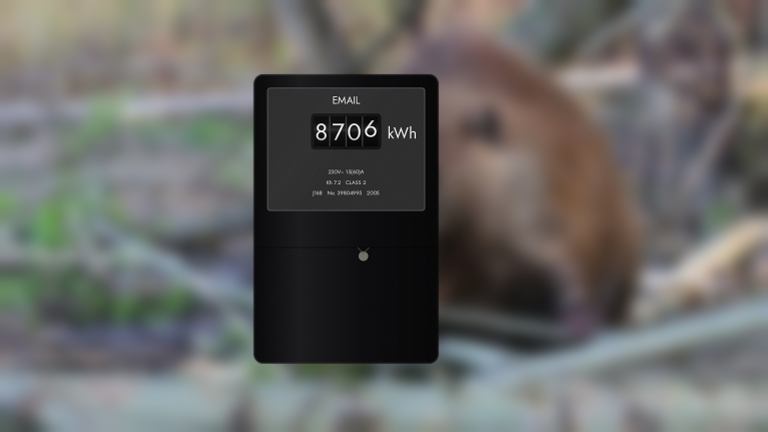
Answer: 8706 kWh
